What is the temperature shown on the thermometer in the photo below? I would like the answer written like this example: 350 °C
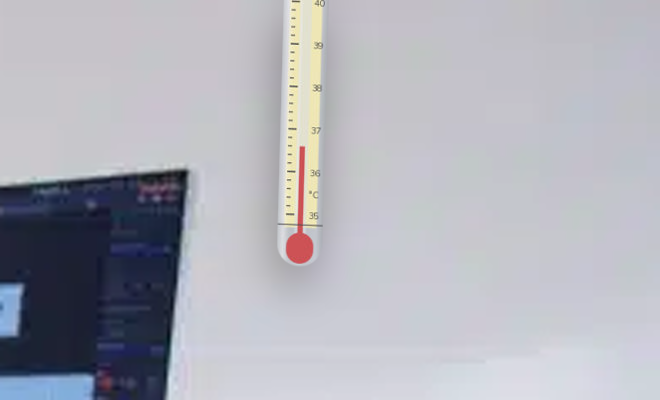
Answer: 36.6 °C
